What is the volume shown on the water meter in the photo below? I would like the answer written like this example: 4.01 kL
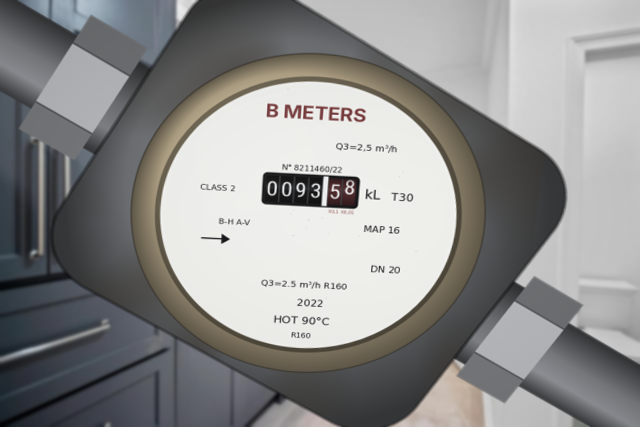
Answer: 93.58 kL
